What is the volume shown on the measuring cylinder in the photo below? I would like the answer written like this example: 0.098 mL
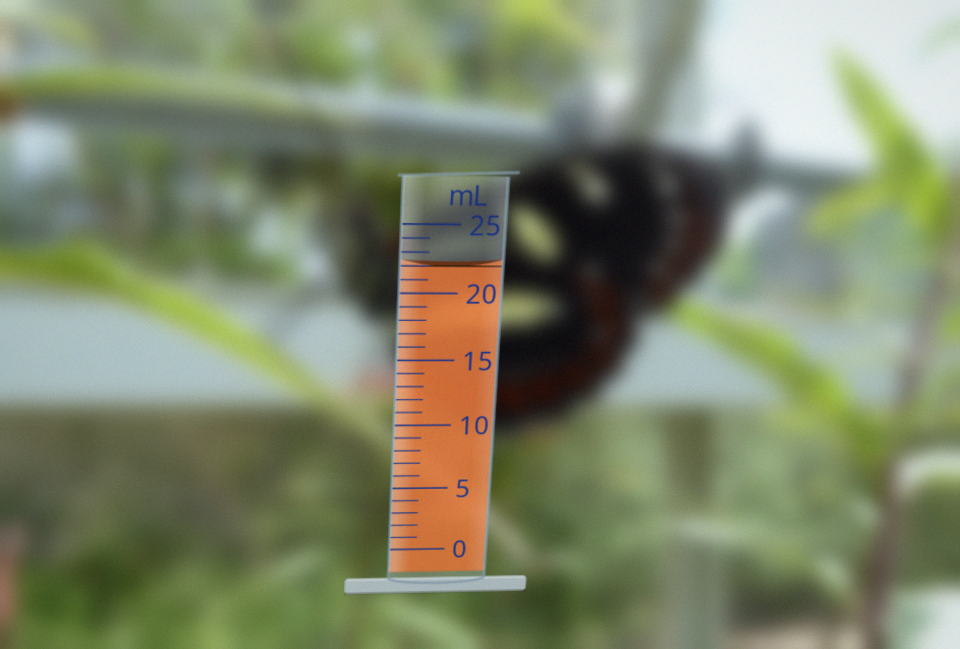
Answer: 22 mL
